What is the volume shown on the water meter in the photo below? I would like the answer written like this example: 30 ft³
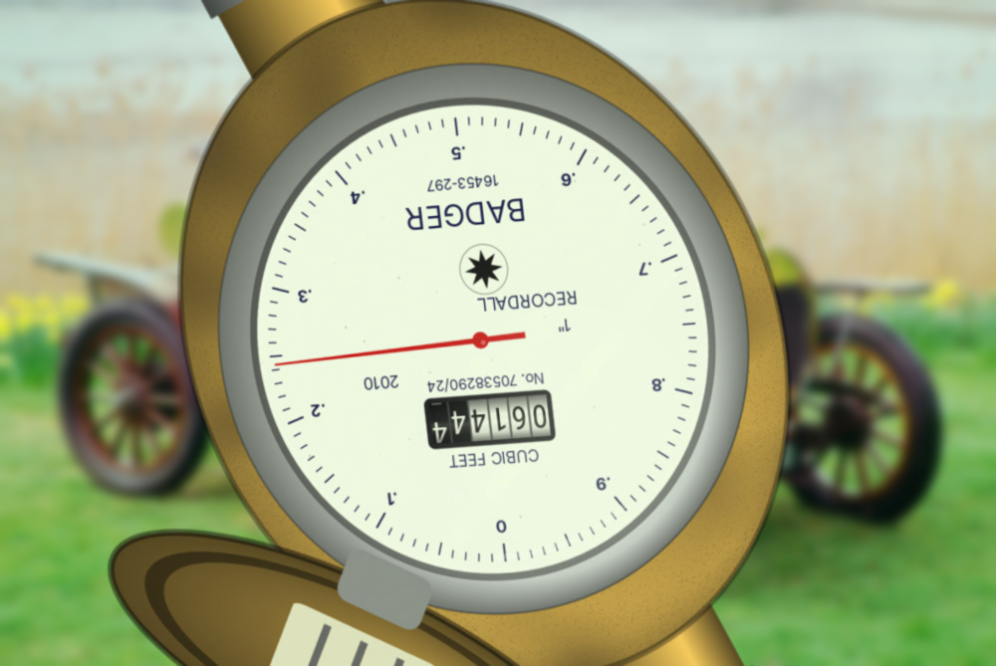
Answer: 61444.24 ft³
